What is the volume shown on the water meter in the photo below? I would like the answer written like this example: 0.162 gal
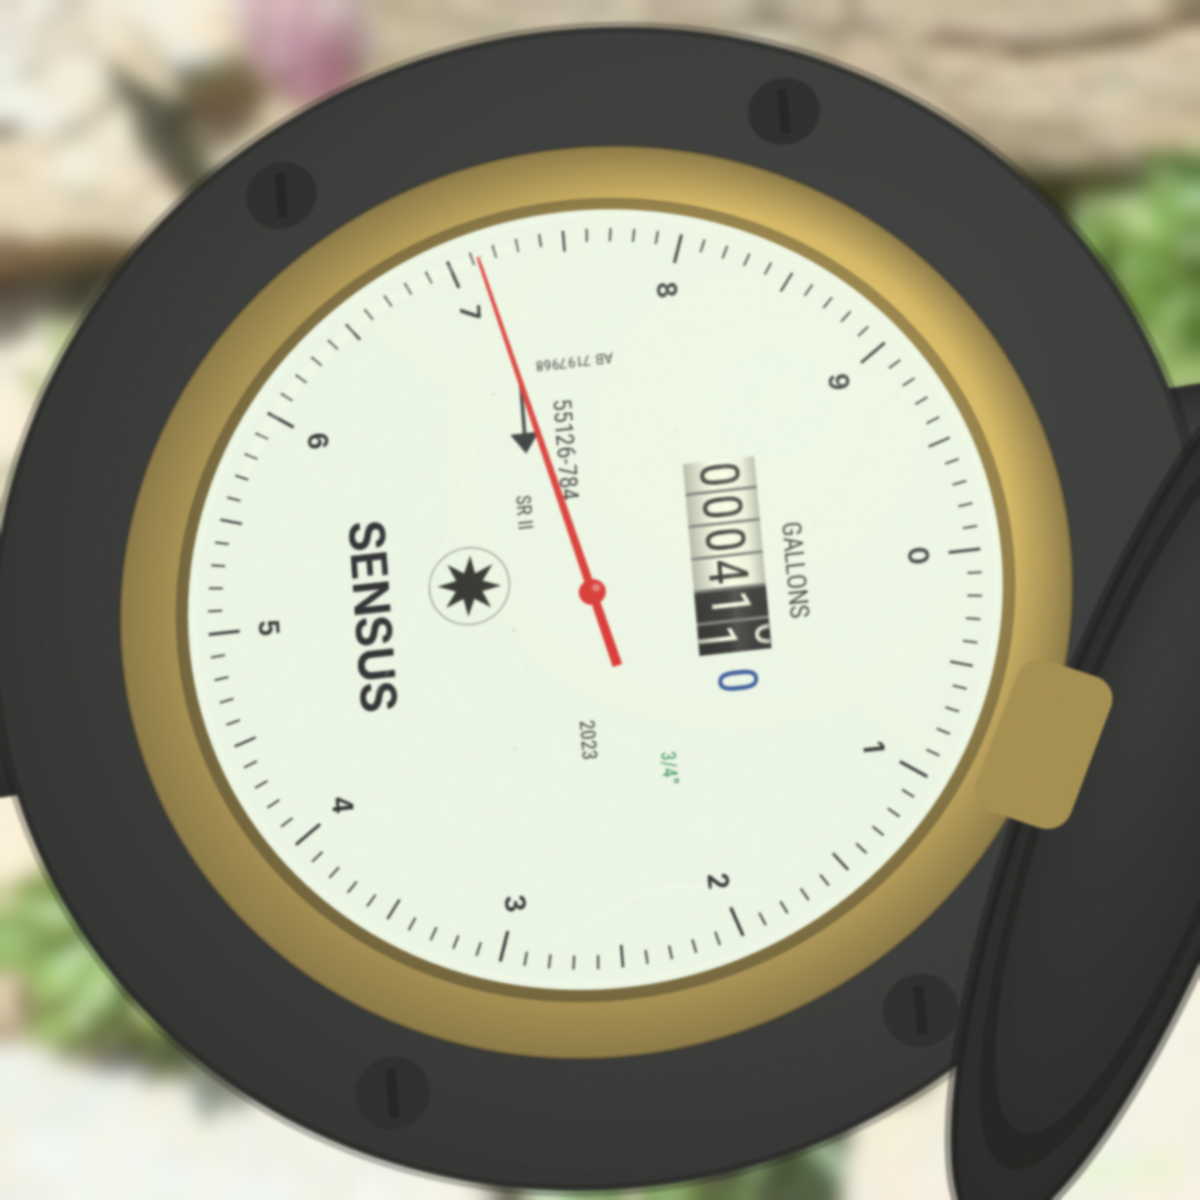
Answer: 4107.1 gal
